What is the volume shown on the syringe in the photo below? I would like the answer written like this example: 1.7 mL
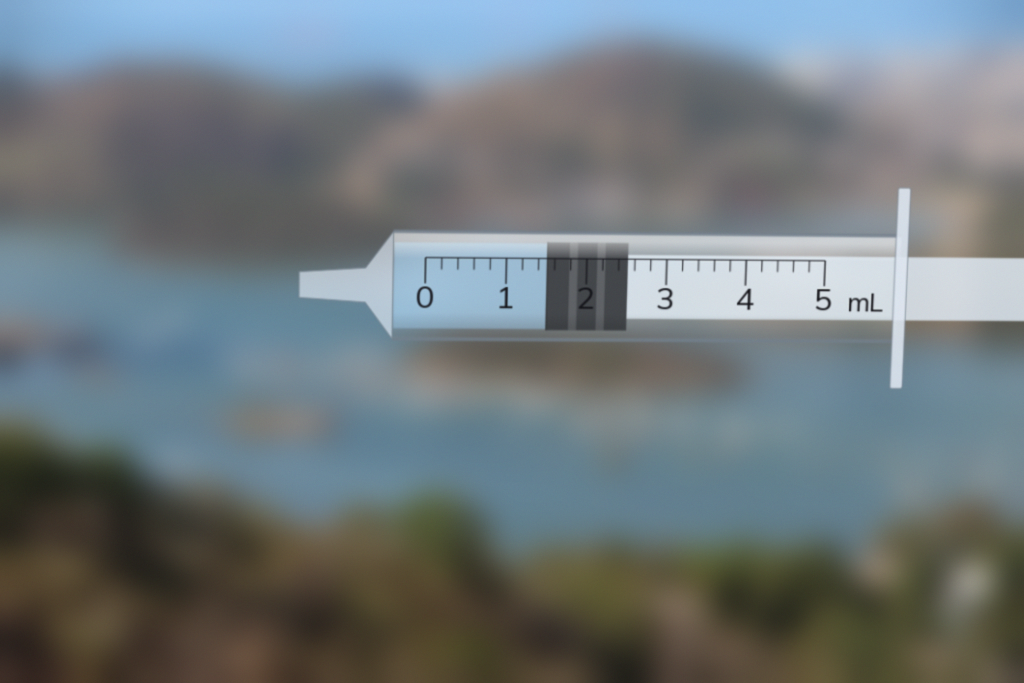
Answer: 1.5 mL
